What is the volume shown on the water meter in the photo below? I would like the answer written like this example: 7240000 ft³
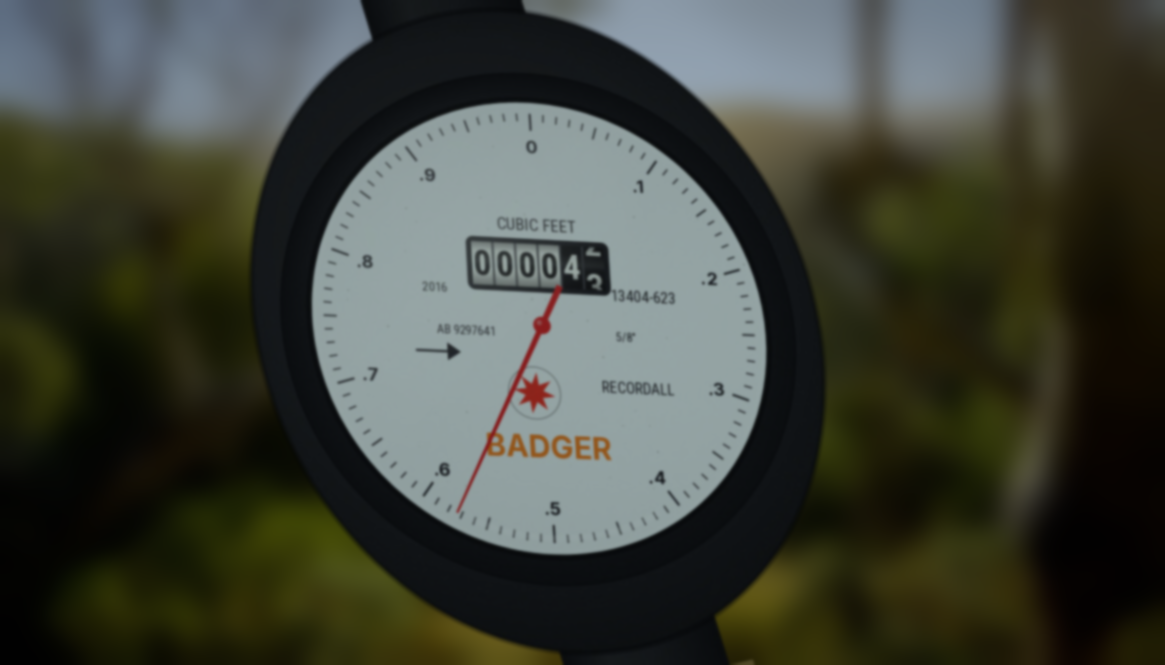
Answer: 42.57 ft³
